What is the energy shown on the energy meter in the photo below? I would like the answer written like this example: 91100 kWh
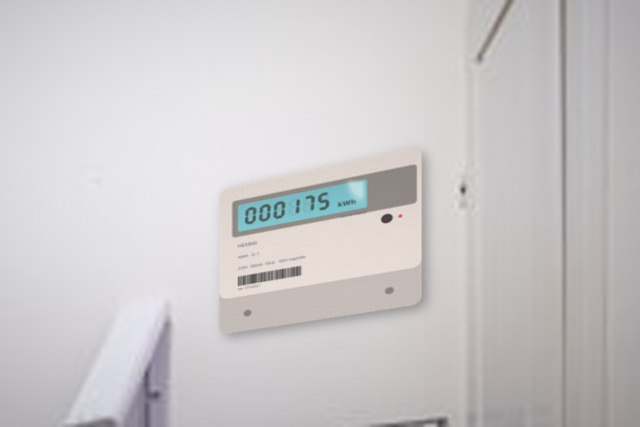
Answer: 175 kWh
